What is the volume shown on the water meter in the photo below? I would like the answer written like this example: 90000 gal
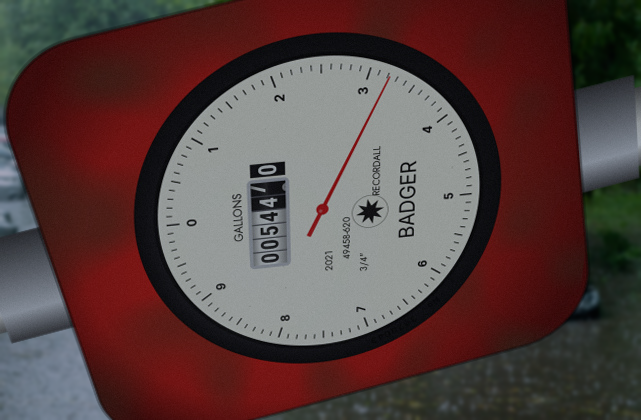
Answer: 54473.2 gal
